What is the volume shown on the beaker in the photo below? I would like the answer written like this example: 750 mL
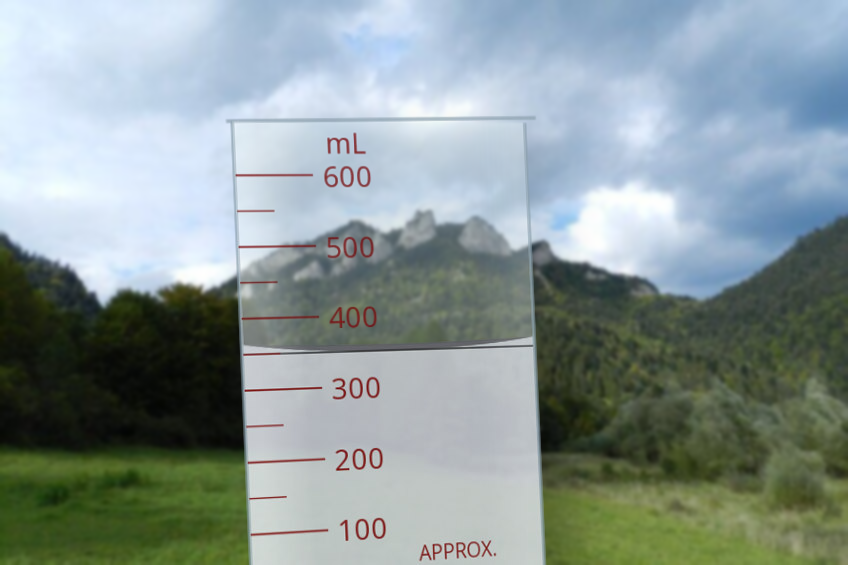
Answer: 350 mL
